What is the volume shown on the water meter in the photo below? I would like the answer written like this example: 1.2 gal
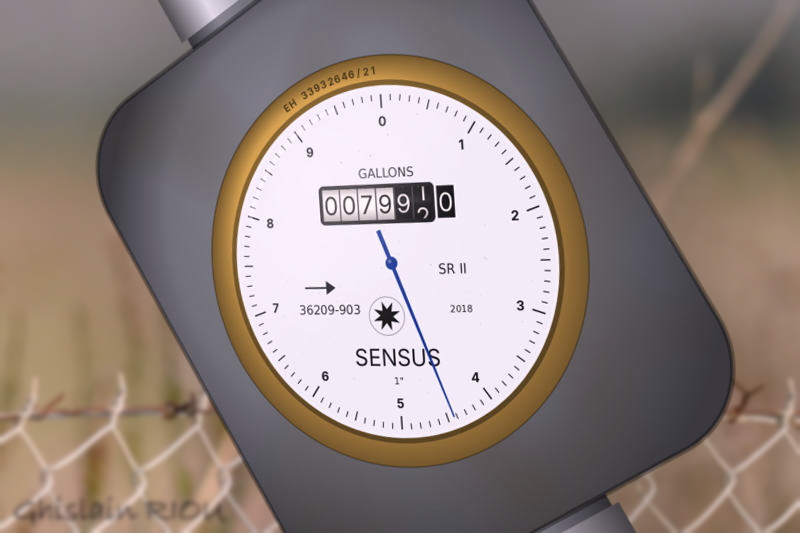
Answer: 79914.4 gal
